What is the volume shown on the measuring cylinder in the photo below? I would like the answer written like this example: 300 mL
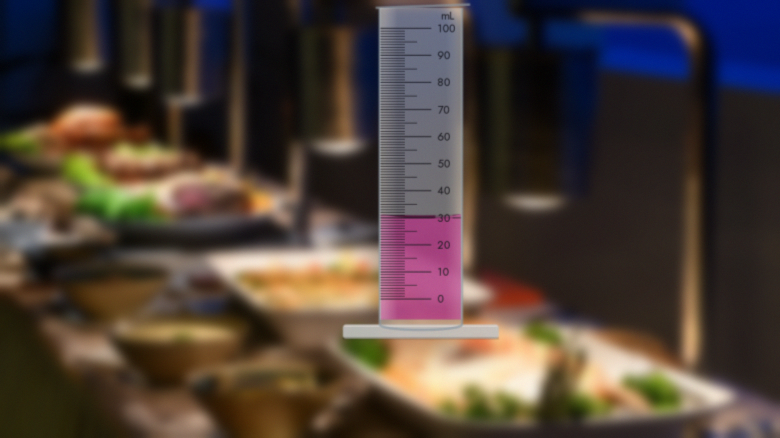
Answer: 30 mL
